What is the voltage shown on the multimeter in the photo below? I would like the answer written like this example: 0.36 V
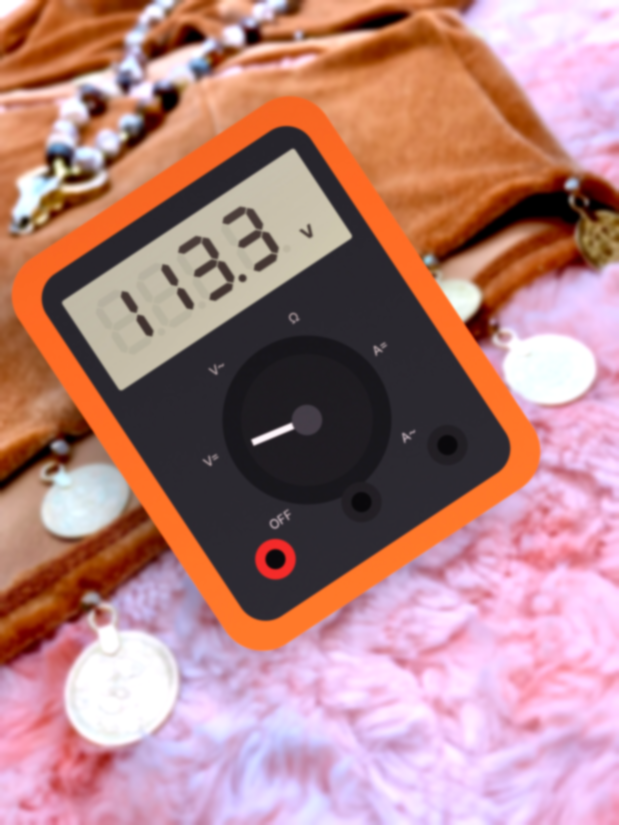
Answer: 113.3 V
